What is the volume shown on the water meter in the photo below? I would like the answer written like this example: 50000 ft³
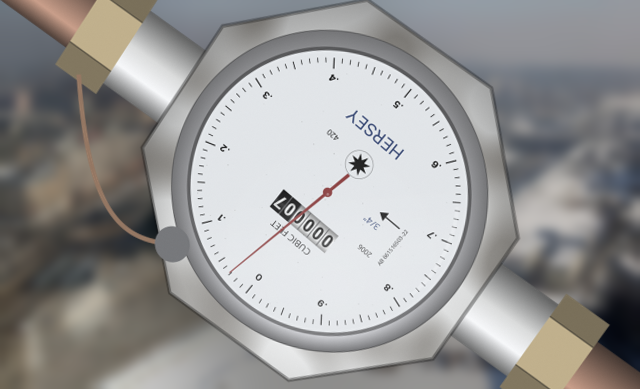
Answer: 7.03 ft³
